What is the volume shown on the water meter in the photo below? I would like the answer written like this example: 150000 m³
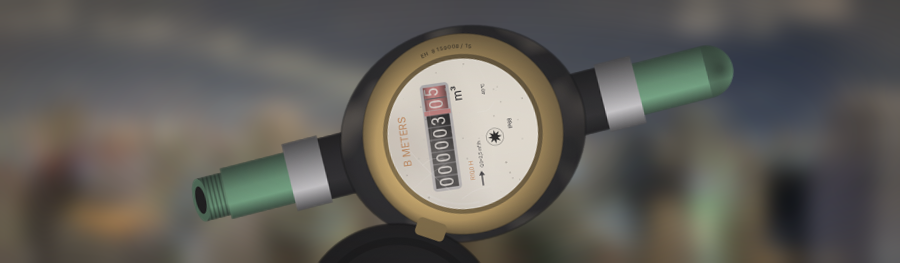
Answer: 3.05 m³
